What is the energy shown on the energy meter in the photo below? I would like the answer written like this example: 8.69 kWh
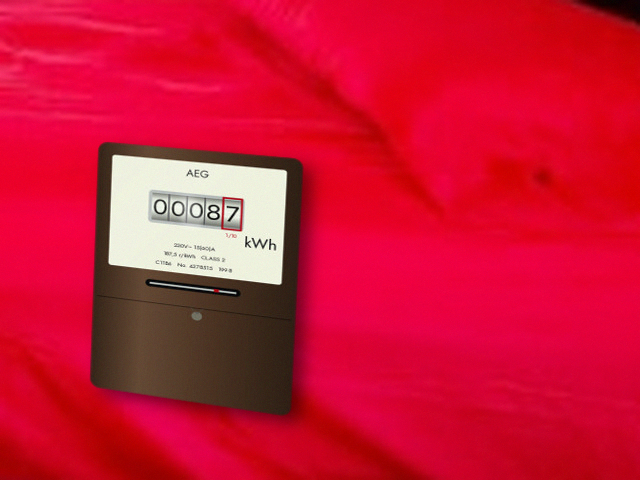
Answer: 8.7 kWh
